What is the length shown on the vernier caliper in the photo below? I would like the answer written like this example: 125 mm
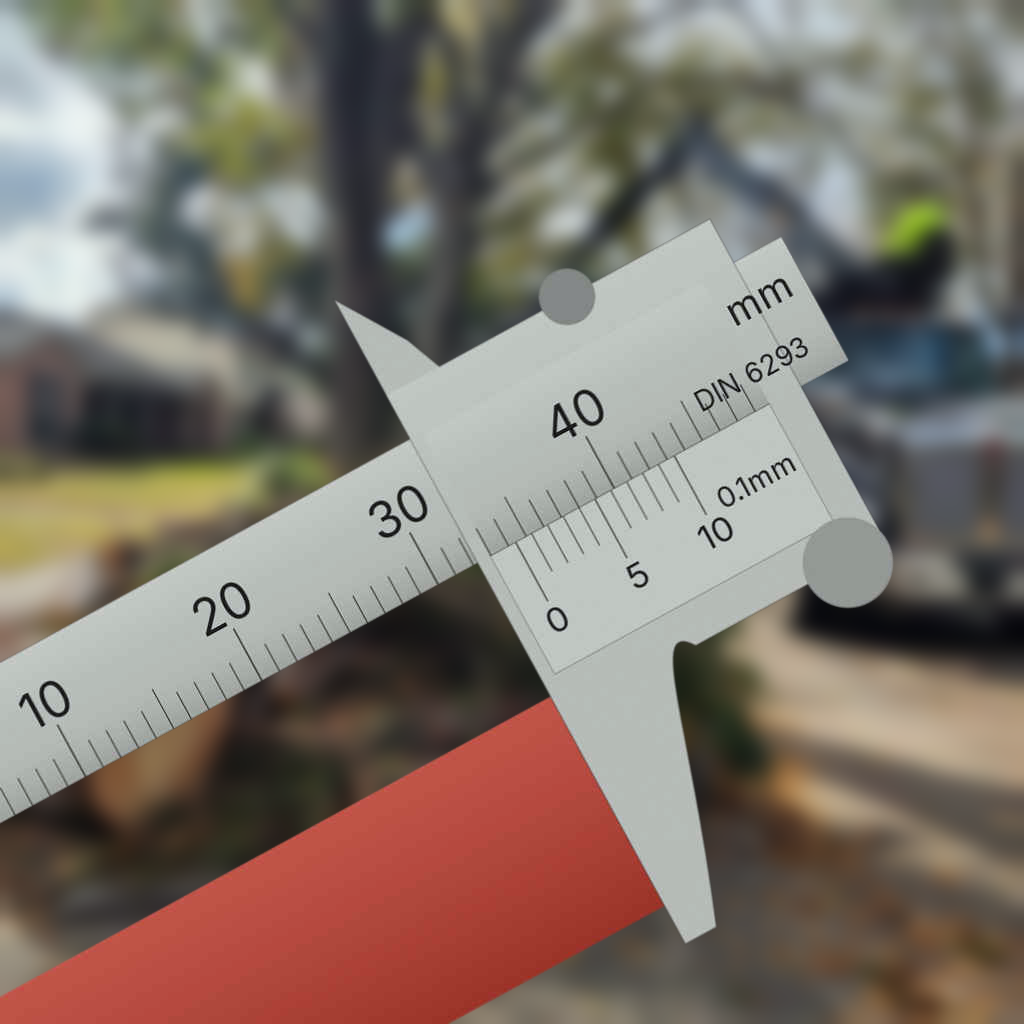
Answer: 34.4 mm
